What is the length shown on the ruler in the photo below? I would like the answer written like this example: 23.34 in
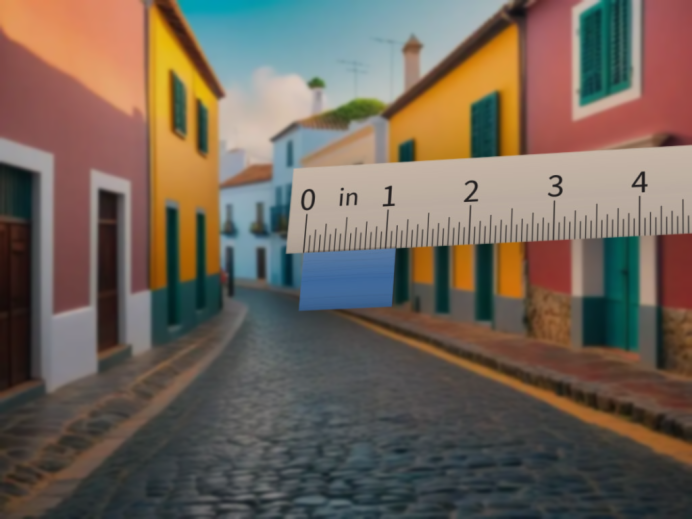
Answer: 1.125 in
